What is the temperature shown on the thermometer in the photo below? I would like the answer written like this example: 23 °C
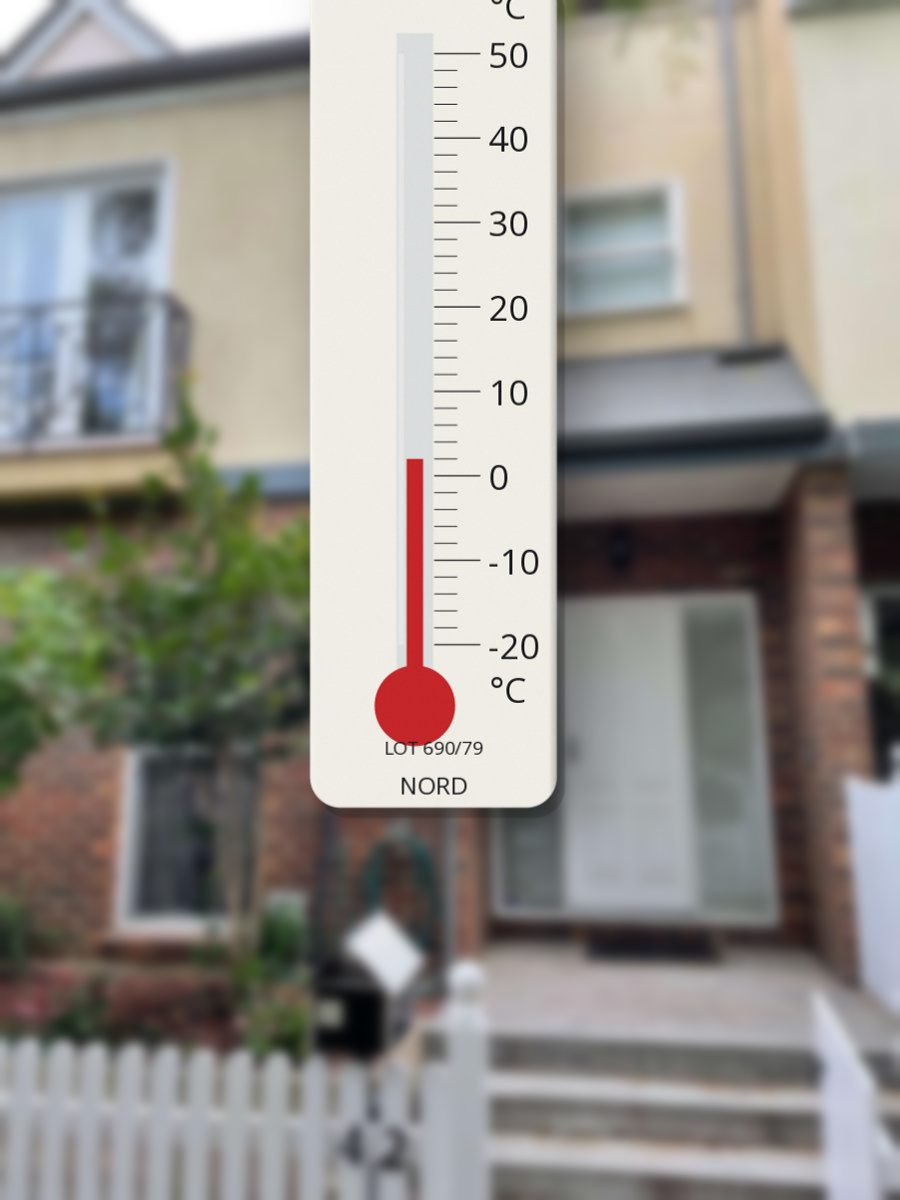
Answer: 2 °C
